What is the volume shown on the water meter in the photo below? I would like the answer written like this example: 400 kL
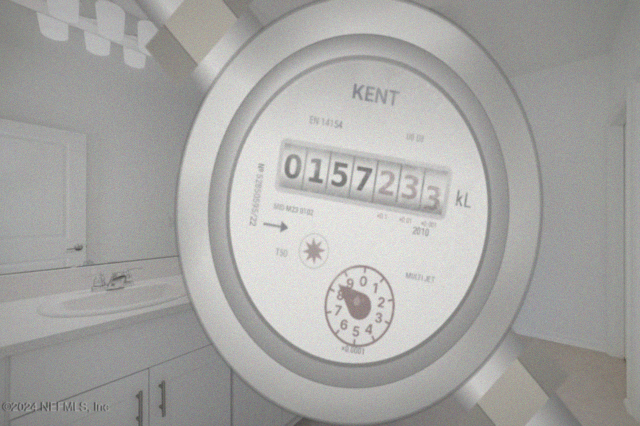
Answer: 157.2328 kL
